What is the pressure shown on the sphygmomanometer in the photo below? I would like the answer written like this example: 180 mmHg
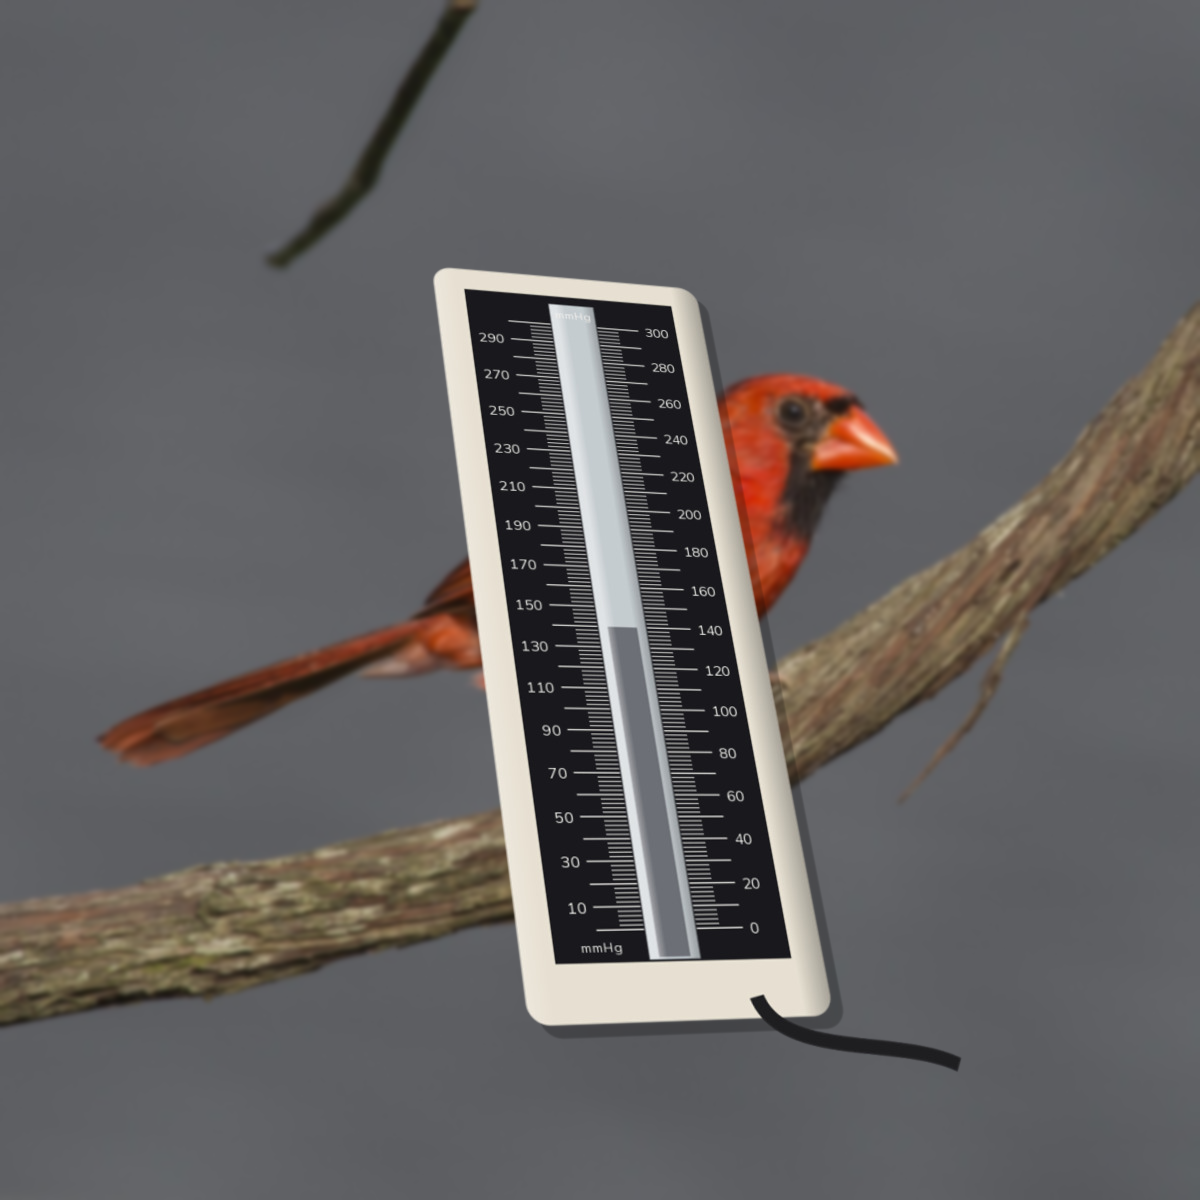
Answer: 140 mmHg
